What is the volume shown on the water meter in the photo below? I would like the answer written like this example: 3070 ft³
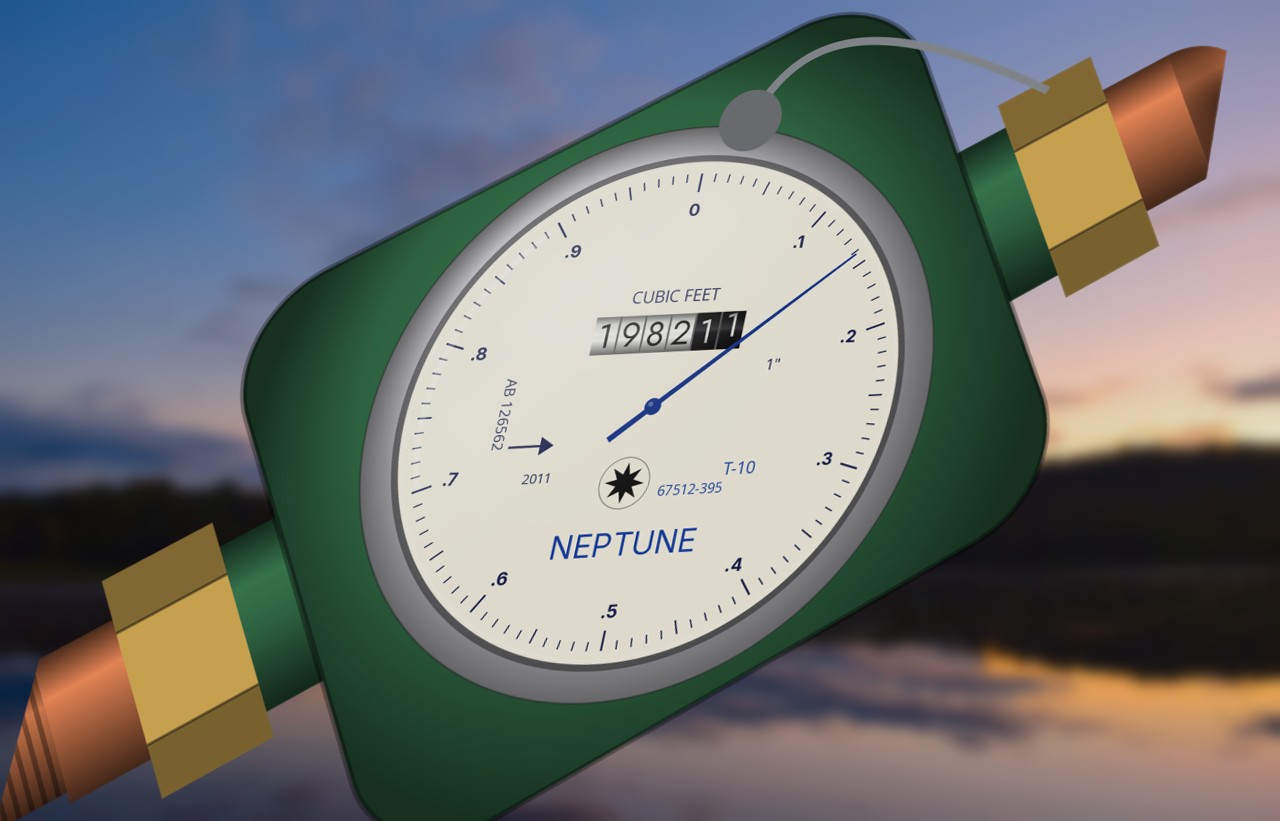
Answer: 198211.14 ft³
